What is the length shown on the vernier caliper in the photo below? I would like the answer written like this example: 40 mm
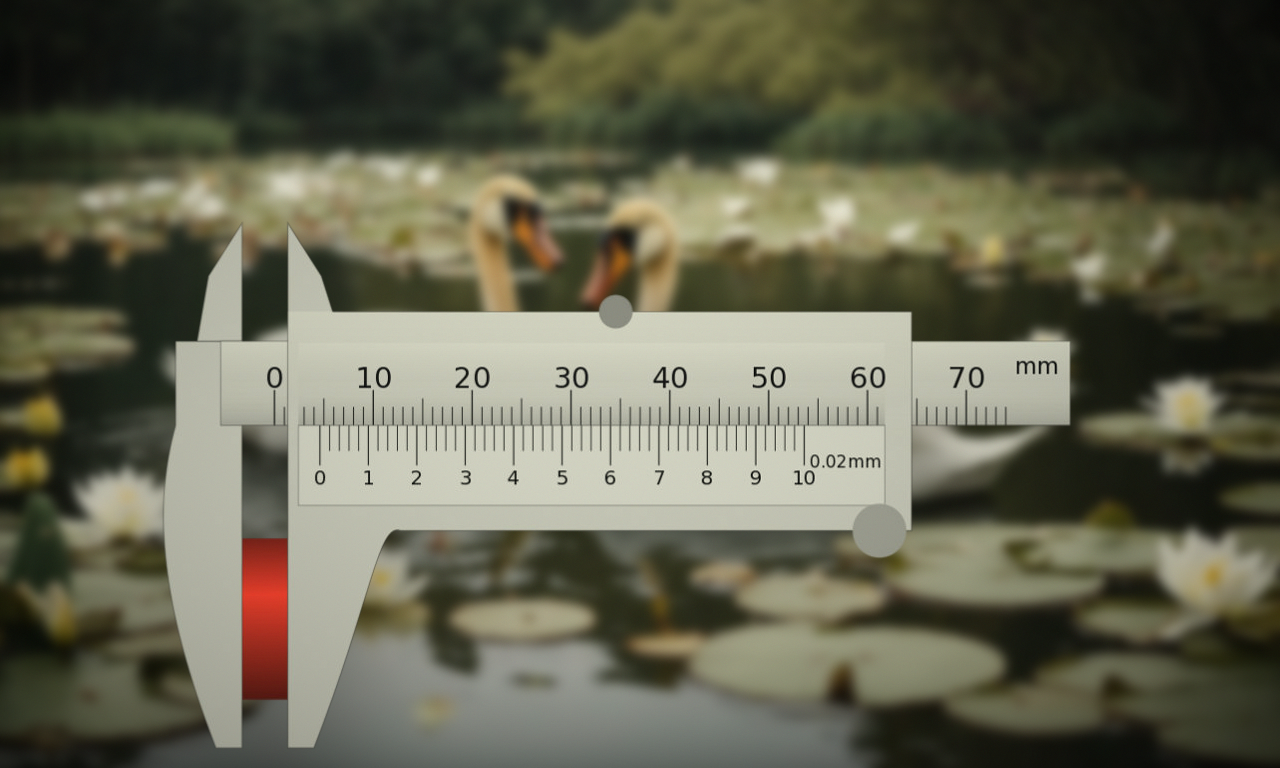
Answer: 4.6 mm
